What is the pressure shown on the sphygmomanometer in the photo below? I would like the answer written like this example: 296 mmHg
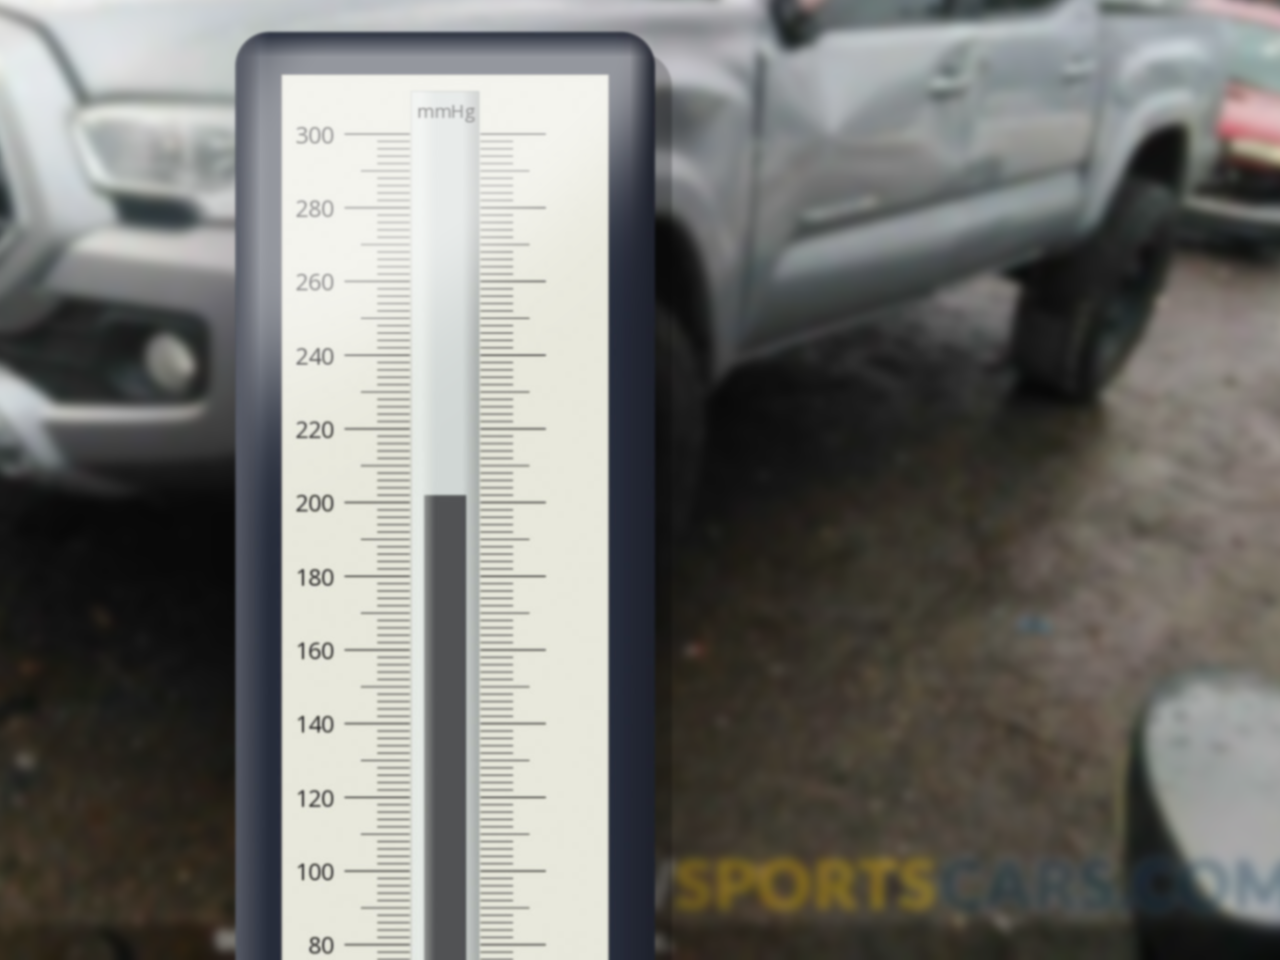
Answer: 202 mmHg
